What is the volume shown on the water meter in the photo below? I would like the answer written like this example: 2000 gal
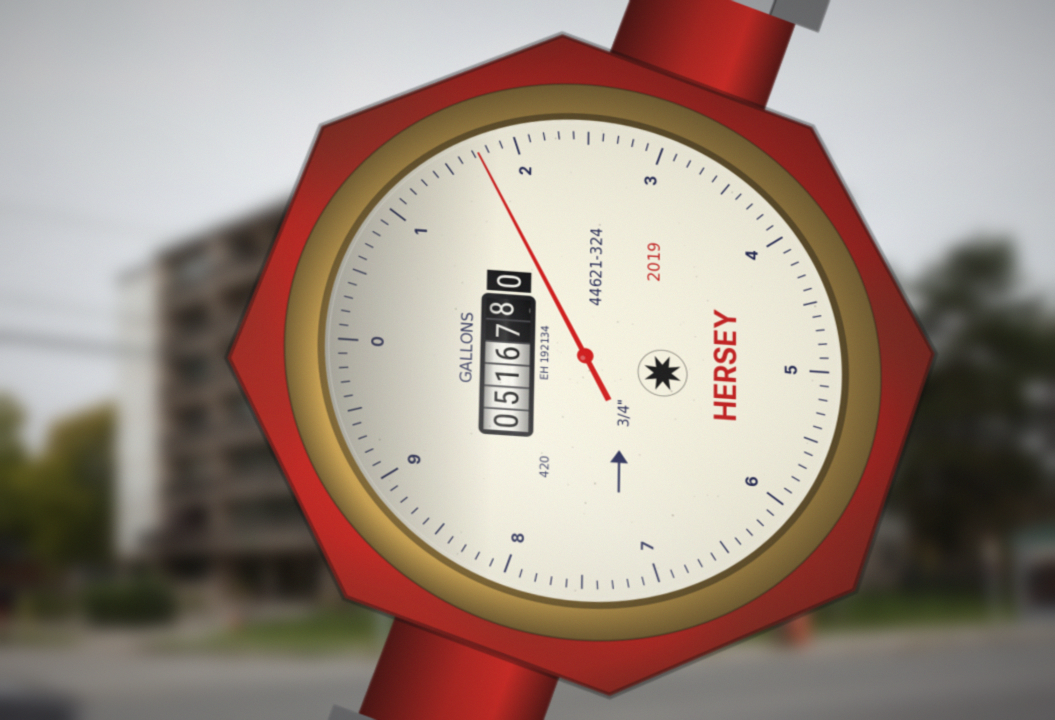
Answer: 516781.7 gal
